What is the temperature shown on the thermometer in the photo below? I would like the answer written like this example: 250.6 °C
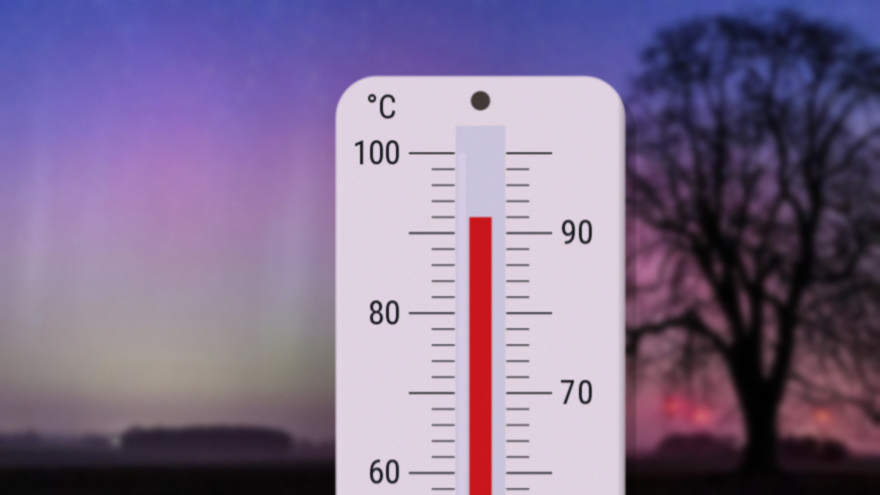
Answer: 92 °C
